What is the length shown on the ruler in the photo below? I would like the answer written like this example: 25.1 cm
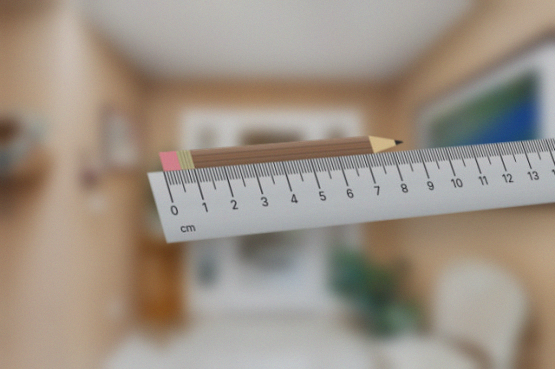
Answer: 8.5 cm
